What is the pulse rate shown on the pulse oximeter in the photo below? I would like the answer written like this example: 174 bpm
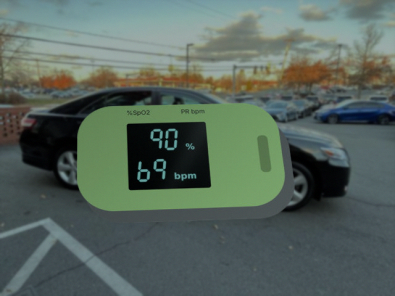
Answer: 69 bpm
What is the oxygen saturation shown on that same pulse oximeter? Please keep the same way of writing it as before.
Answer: 90 %
